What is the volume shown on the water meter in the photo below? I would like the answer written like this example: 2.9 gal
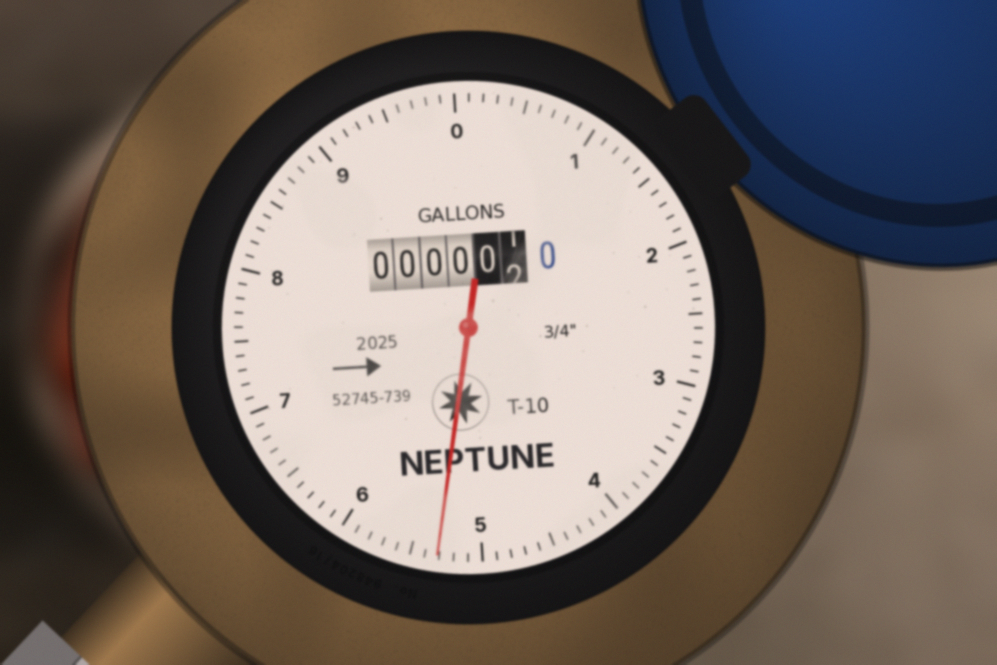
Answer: 15.3 gal
